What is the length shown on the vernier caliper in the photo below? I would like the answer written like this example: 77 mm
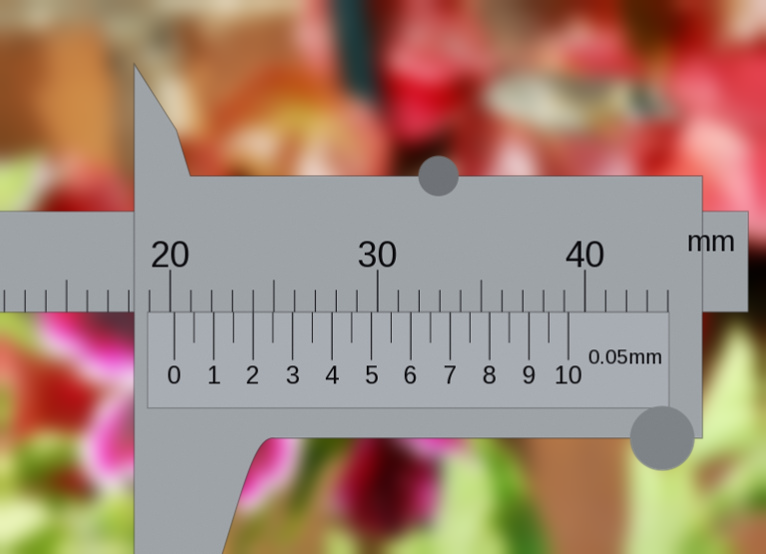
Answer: 20.2 mm
